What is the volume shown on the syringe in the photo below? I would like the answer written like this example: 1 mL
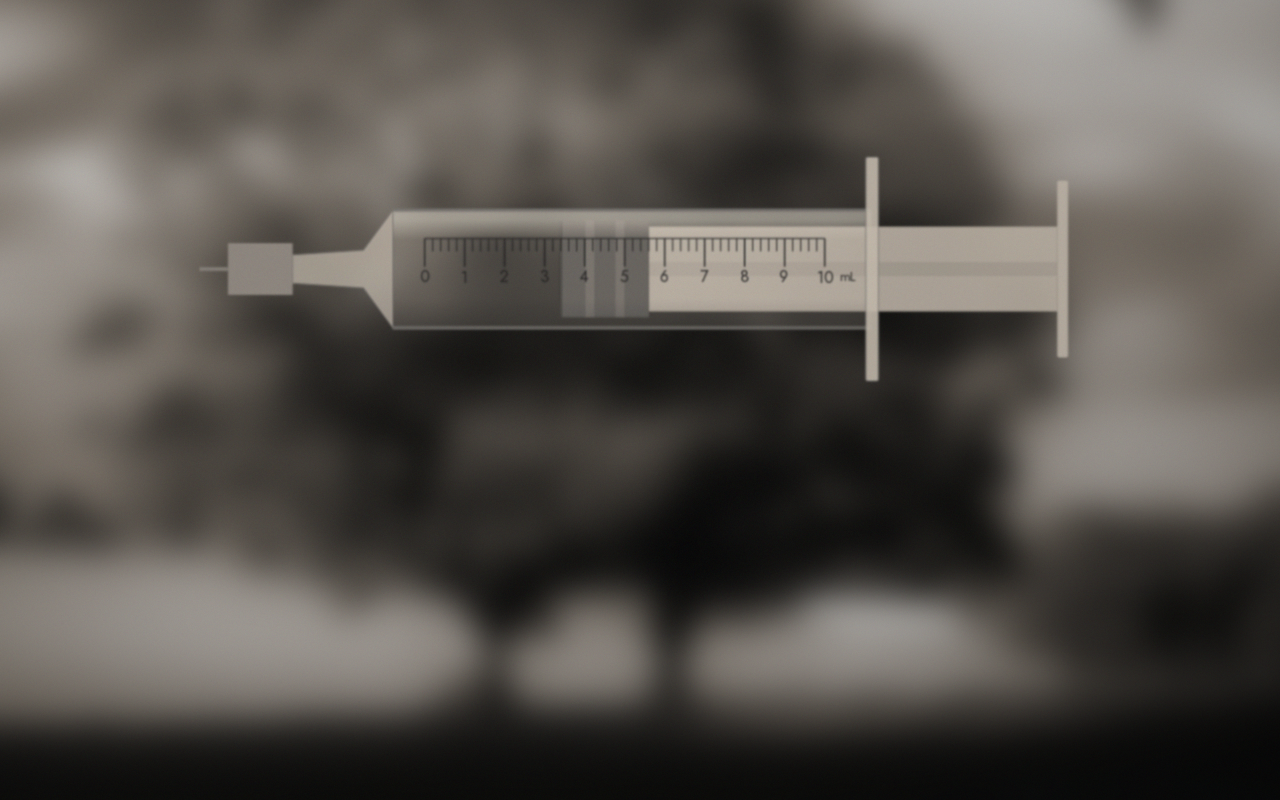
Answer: 3.4 mL
